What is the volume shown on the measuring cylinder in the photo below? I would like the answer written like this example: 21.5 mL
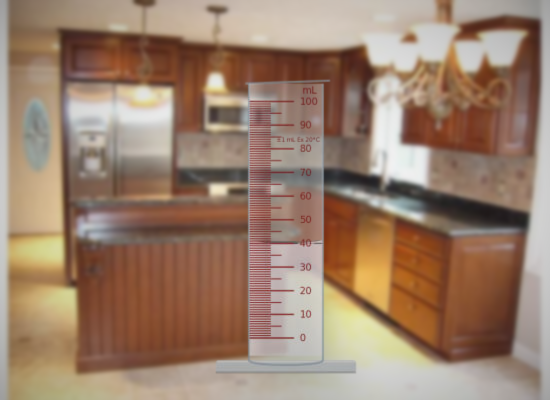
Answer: 40 mL
